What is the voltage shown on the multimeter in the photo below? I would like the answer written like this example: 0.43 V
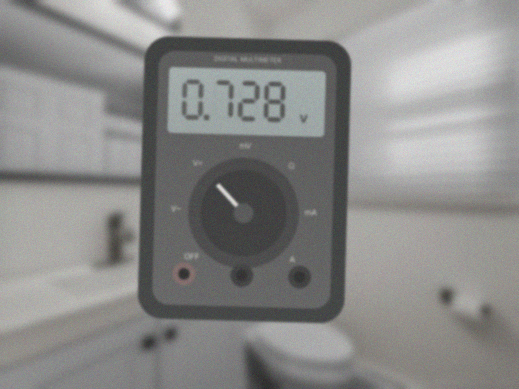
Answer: 0.728 V
